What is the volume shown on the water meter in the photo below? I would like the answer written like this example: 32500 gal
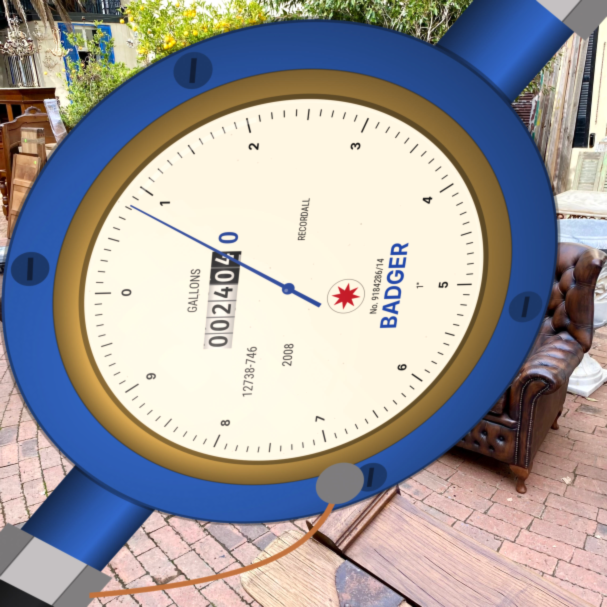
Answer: 24040.8 gal
